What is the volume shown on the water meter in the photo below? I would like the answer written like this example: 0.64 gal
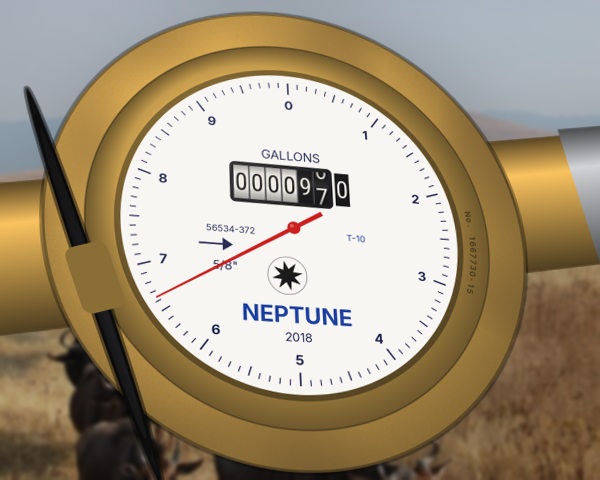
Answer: 966.6 gal
